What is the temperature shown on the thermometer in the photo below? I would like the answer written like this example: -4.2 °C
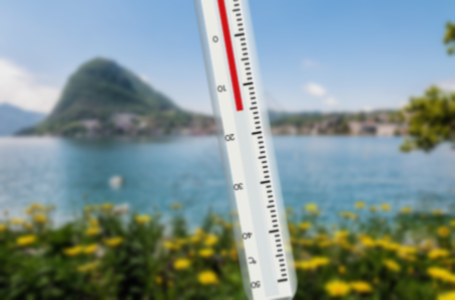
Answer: 15 °C
